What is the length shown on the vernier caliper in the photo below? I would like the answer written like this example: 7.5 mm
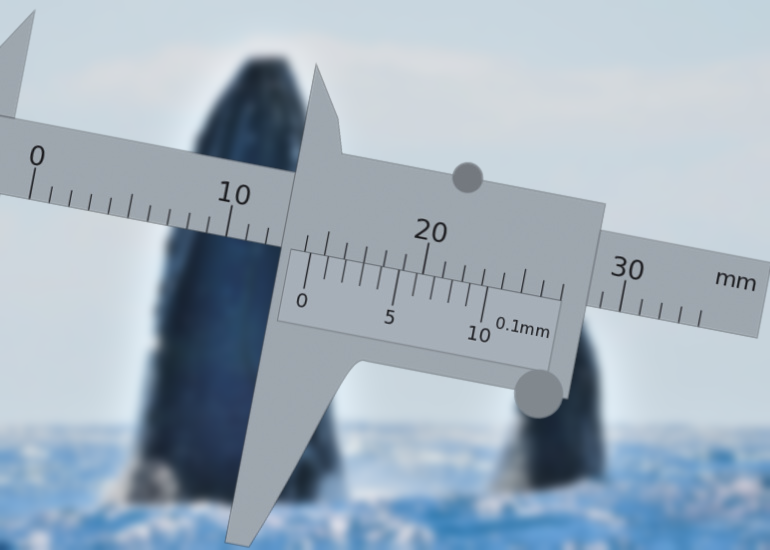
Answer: 14.3 mm
